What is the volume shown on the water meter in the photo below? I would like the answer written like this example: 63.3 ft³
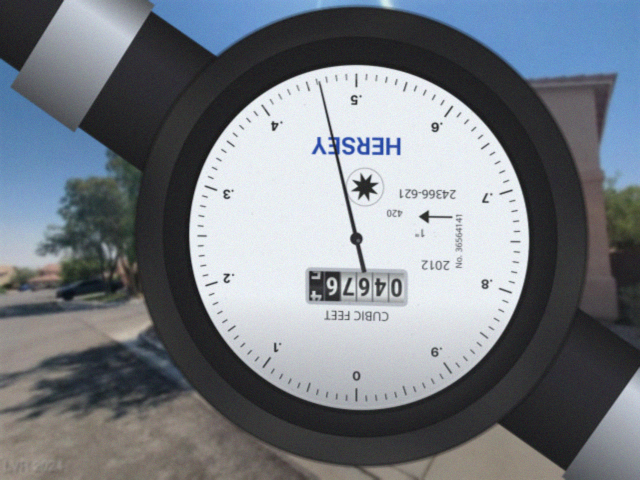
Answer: 46764.46 ft³
